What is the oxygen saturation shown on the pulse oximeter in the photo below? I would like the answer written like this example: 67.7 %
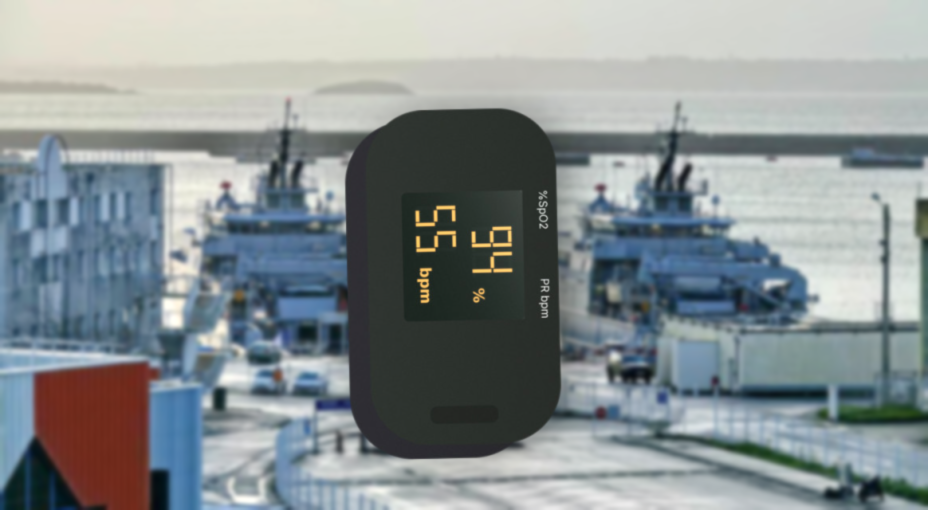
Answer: 94 %
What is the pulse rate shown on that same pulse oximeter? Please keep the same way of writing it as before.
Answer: 55 bpm
